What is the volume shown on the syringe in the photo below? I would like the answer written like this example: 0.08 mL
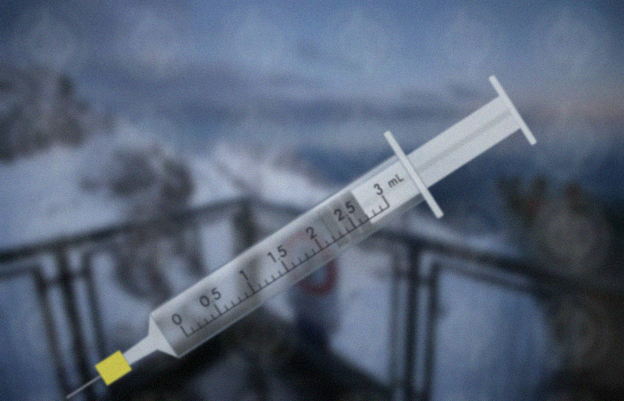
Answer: 2.2 mL
